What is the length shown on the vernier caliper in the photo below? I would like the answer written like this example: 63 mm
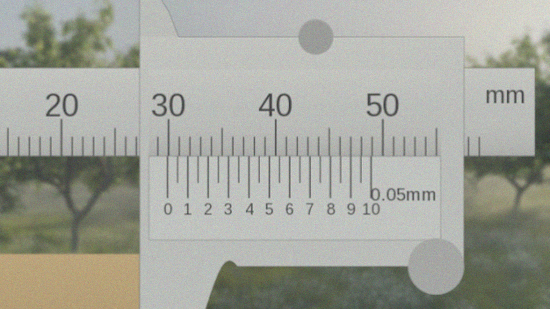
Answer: 29.9 mm
